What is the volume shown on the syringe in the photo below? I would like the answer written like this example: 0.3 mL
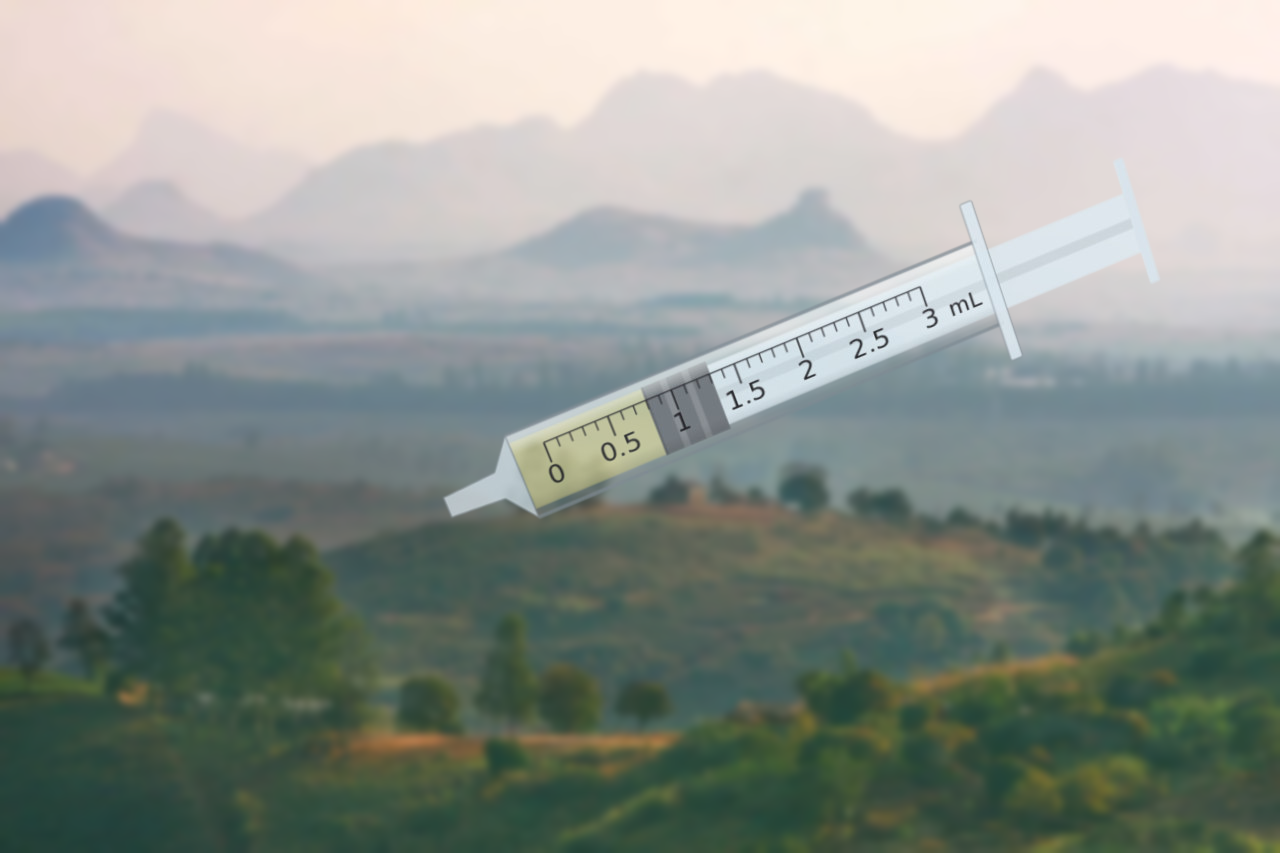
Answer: 0.8 mL
